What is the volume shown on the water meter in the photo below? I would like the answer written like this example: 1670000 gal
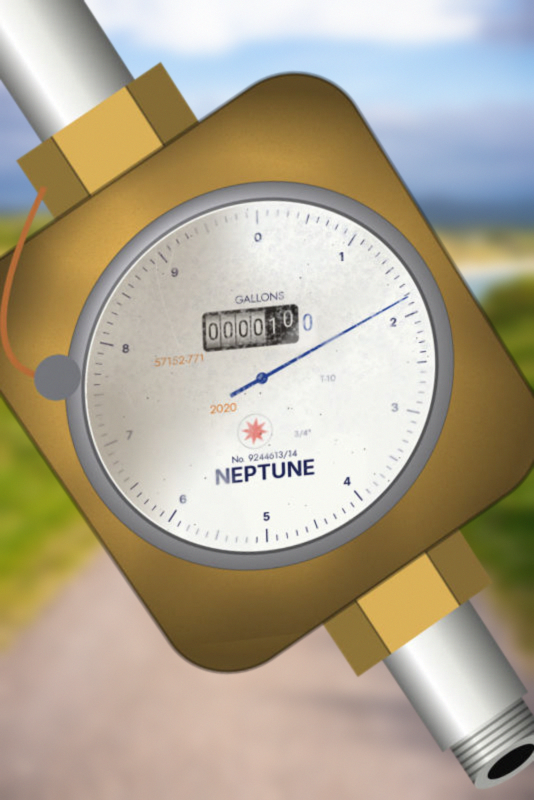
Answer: 101.8 gal
